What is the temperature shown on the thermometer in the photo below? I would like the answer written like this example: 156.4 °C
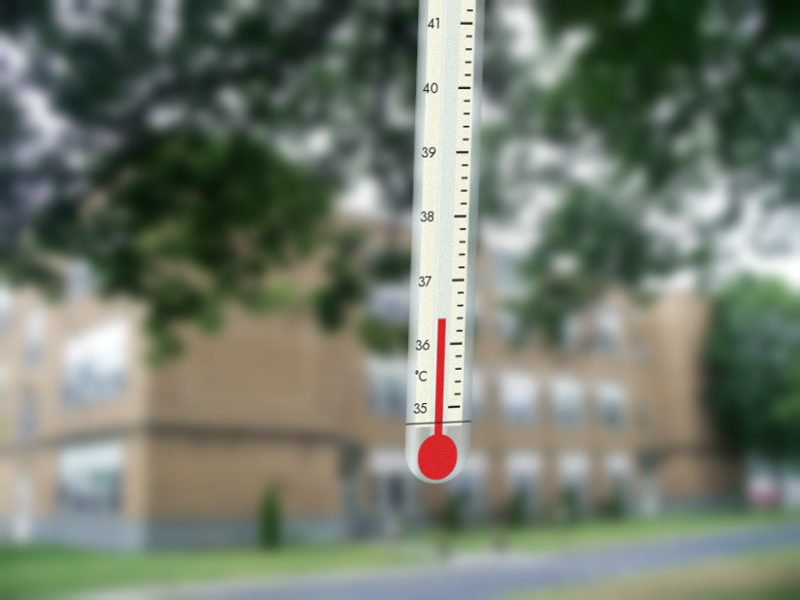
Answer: 36.4 °C
